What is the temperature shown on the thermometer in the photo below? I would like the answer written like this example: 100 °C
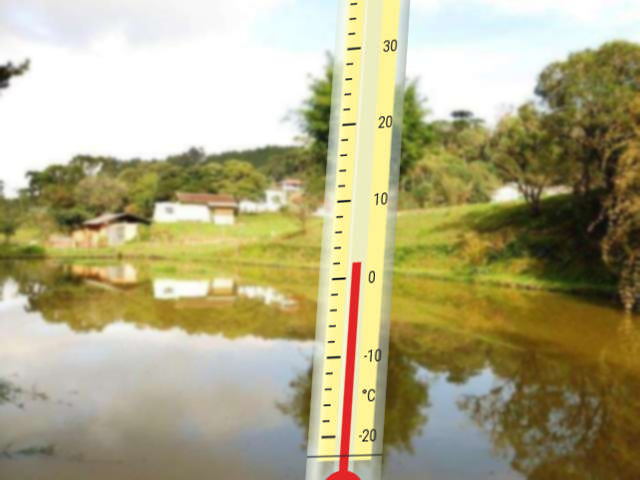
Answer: 2 °C
